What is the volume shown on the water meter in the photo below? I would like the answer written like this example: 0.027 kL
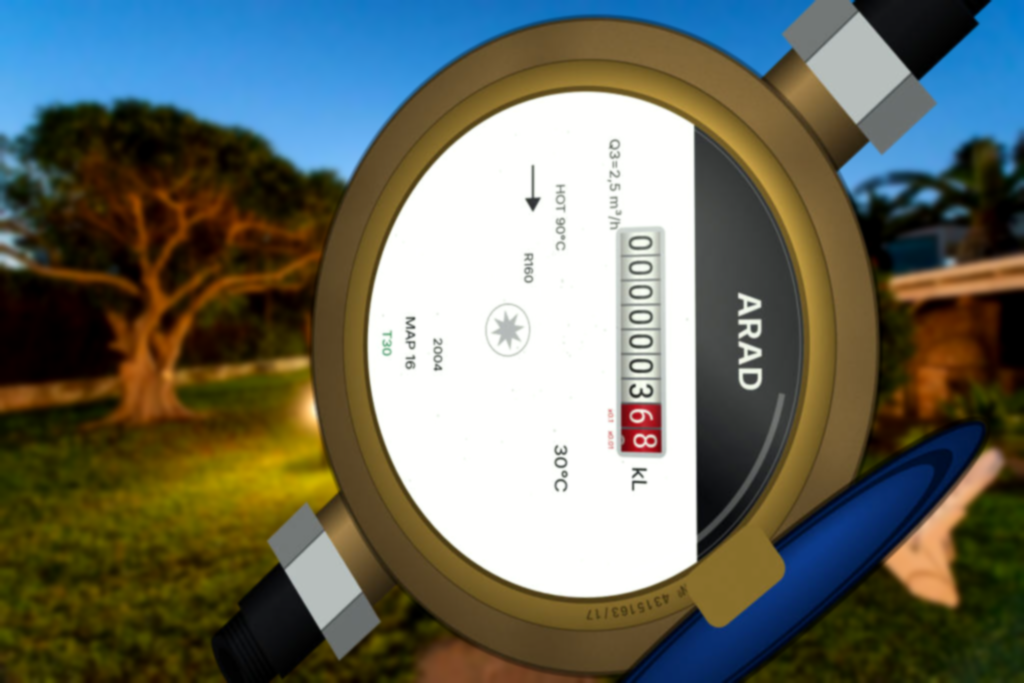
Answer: 3.68 kL
